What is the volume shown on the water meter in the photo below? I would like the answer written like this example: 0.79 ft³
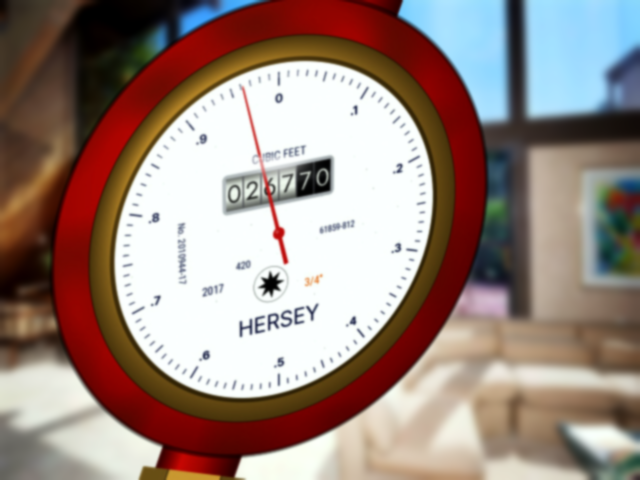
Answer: 26769.96 ft³
